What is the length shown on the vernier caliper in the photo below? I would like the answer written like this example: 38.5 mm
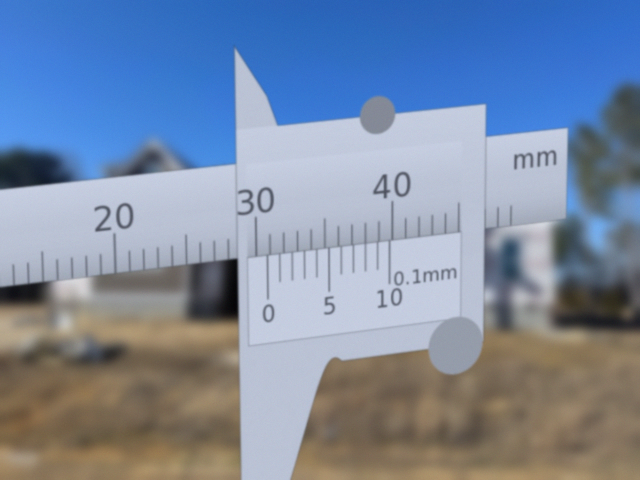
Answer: 30.8 mm
